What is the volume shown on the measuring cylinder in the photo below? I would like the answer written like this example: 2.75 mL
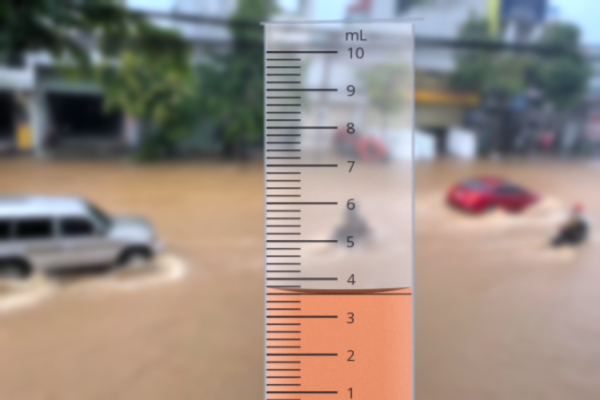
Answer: 3.6 mL
